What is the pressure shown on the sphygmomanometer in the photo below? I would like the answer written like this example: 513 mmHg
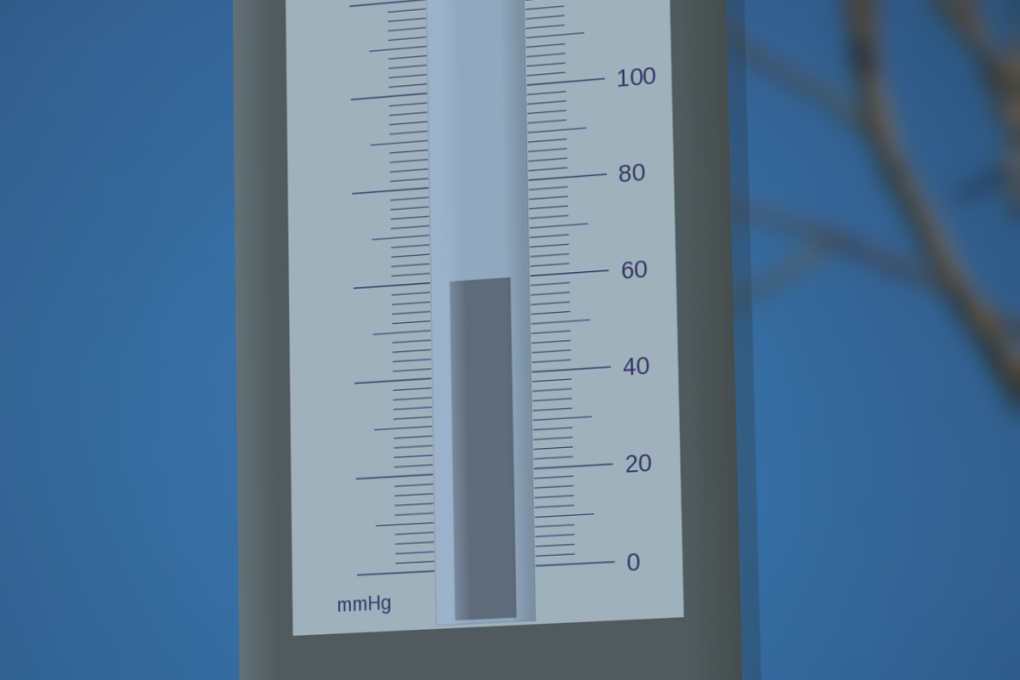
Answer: 60 mmHg
